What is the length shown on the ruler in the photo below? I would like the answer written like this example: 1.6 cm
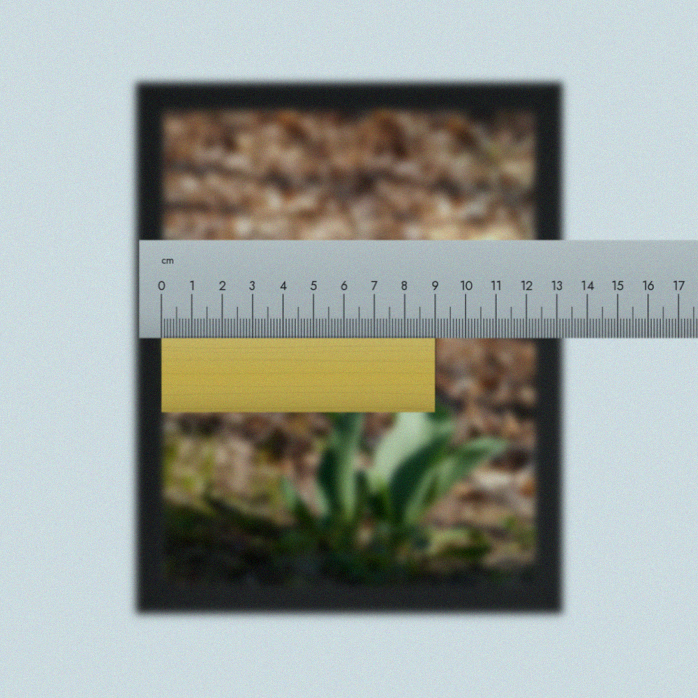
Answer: 9 cm
